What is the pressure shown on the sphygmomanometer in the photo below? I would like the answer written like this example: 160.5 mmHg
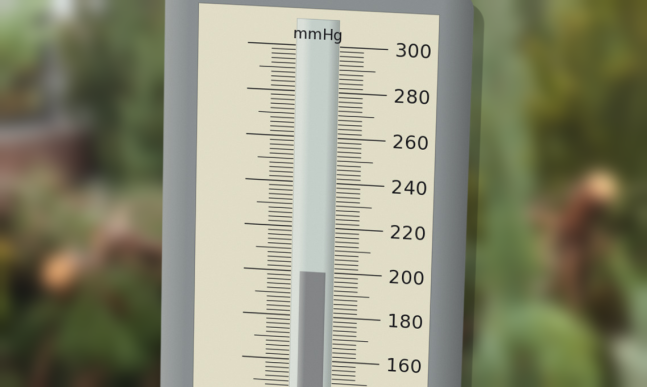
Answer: 200 mmHg
